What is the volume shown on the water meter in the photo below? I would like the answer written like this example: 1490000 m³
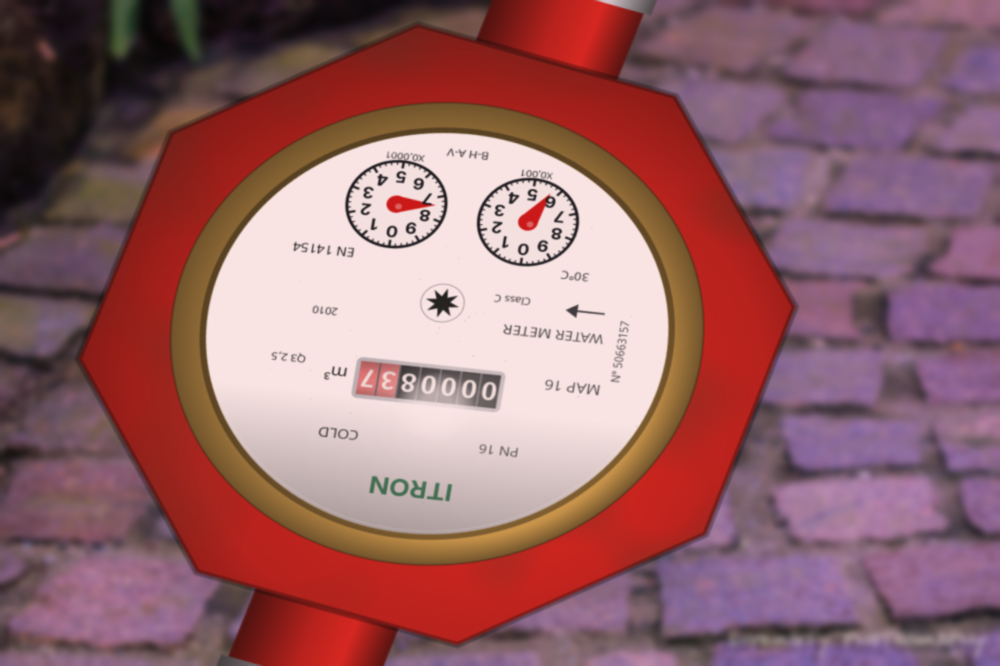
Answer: 8.3757 m³
